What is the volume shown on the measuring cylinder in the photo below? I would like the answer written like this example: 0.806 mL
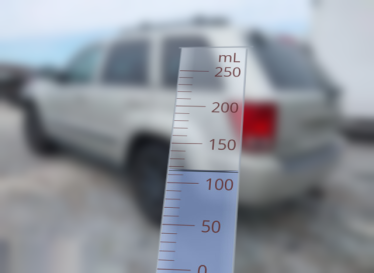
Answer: 115 mL
